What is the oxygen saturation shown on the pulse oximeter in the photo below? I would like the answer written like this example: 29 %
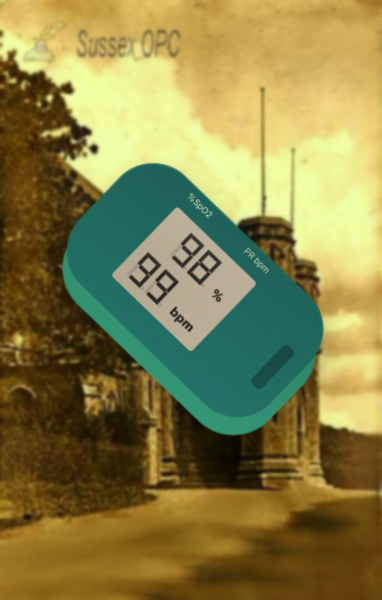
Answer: 98 %
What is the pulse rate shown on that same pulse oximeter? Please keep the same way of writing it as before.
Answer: 99 bpm
